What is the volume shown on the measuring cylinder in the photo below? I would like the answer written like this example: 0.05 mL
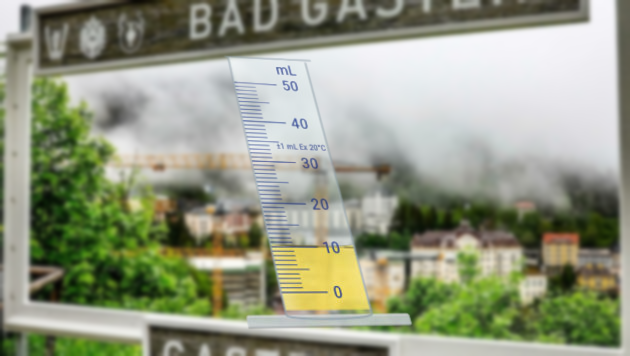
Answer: 10 mL
